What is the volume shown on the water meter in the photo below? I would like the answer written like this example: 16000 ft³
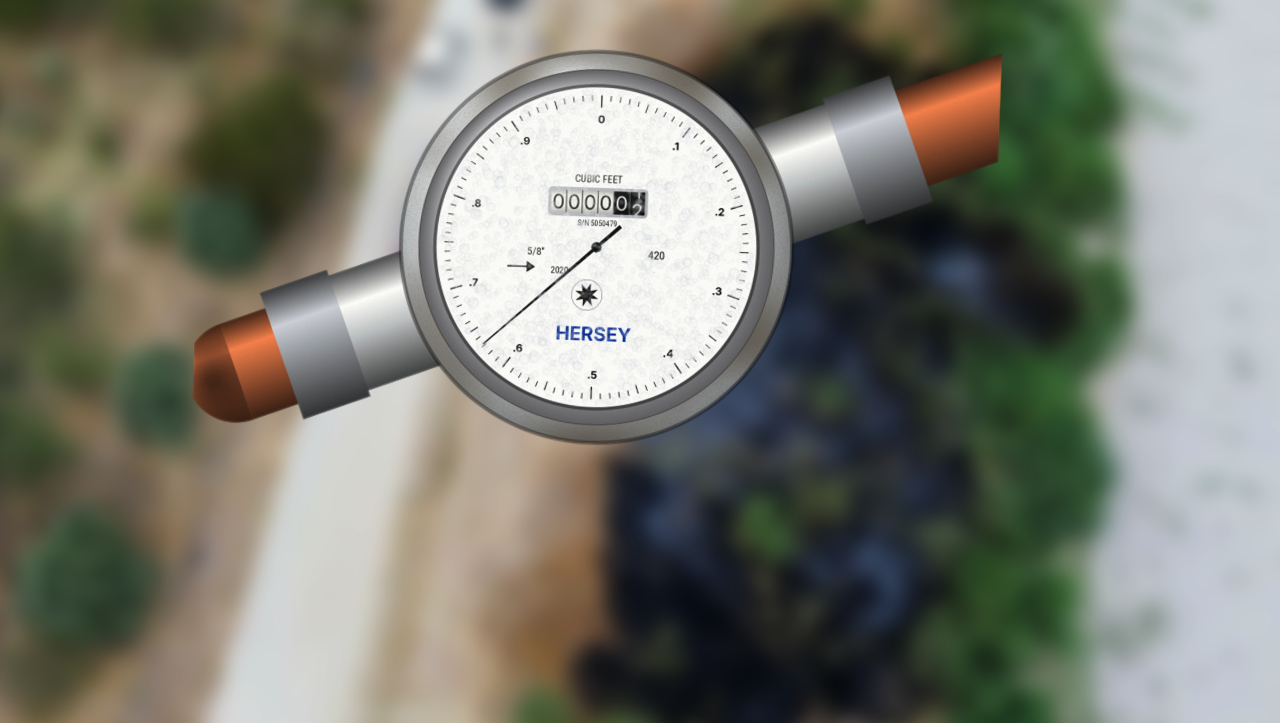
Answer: 1.63 ft³
